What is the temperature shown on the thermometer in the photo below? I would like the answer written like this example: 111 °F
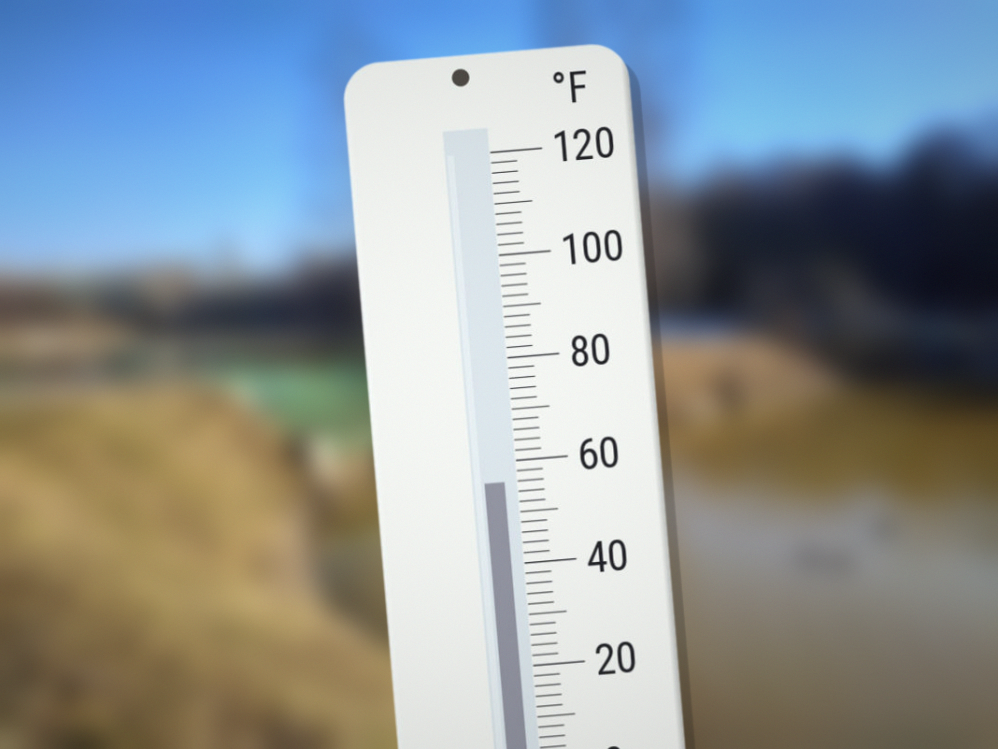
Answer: 56 °F
